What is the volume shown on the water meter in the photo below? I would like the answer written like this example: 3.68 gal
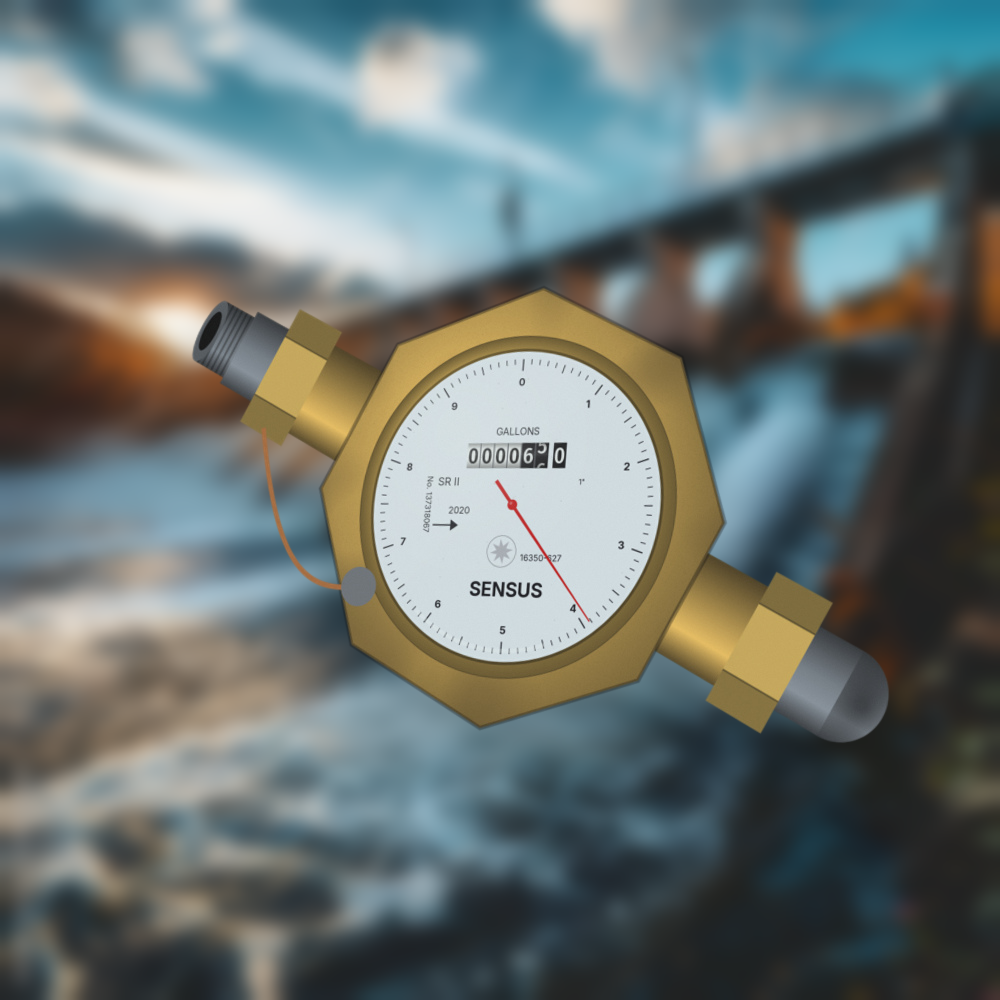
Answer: 653.9 gal
